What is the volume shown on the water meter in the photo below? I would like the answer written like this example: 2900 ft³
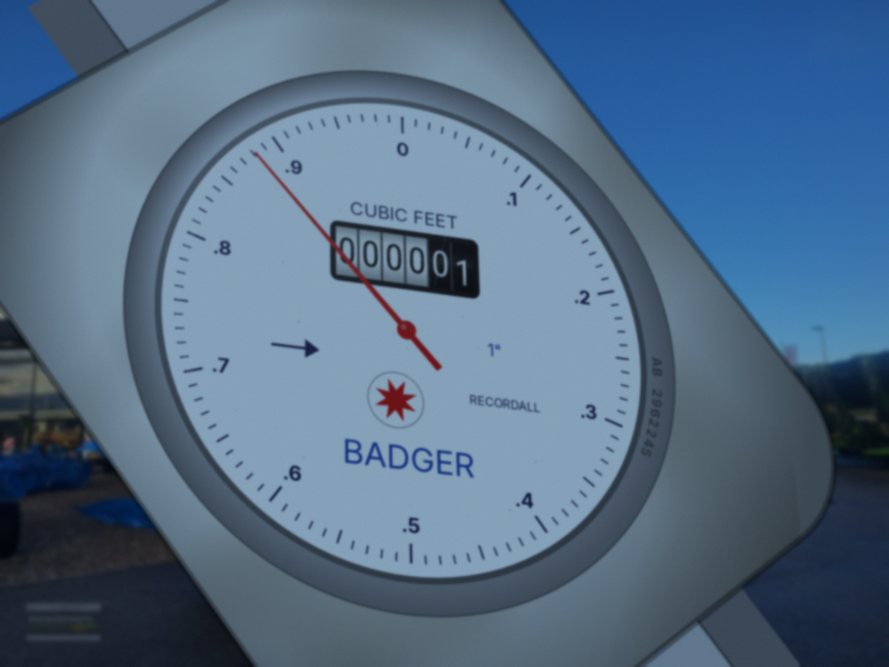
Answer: 0.88 ft³
